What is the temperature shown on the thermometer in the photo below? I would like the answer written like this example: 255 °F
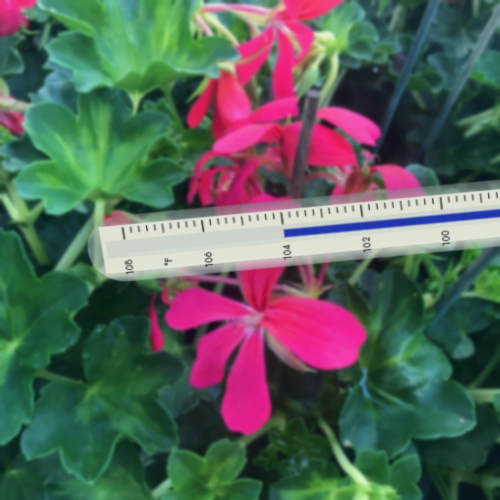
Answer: 104 °F
